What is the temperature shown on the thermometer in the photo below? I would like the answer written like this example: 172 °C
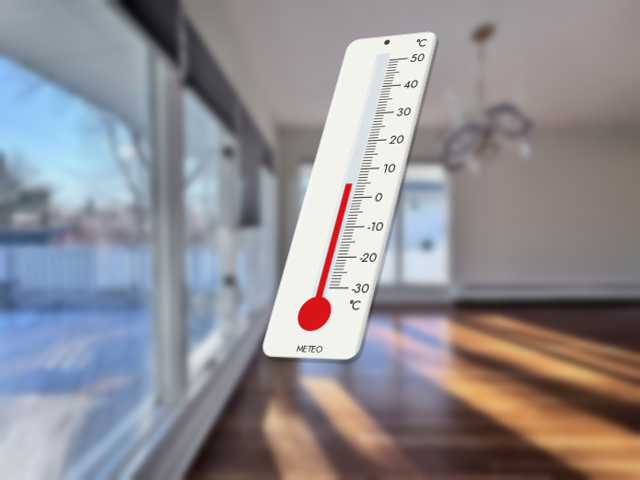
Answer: 5 °C
